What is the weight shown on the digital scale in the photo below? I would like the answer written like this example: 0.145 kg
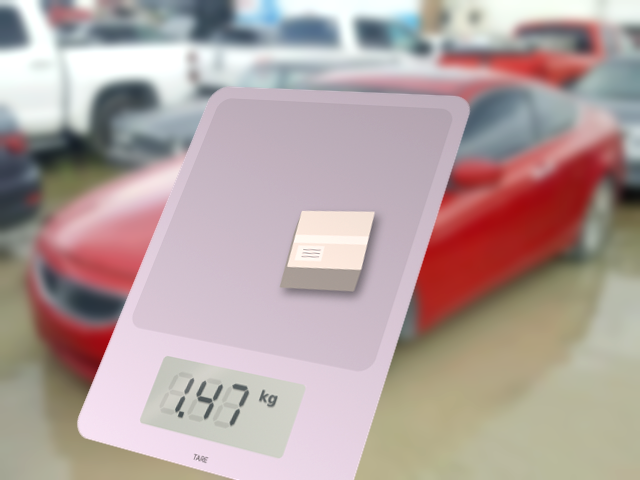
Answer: 1.47 kg
